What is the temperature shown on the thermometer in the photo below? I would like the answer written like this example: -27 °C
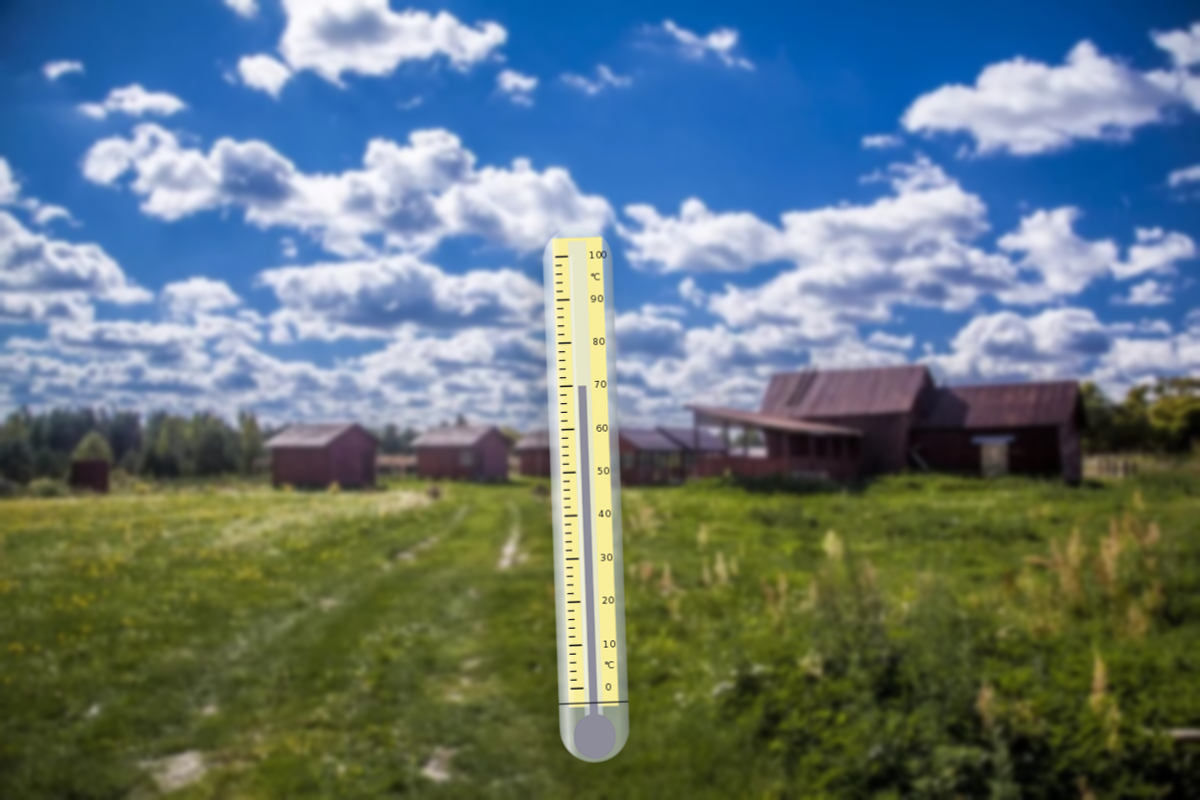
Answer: 70 °C
